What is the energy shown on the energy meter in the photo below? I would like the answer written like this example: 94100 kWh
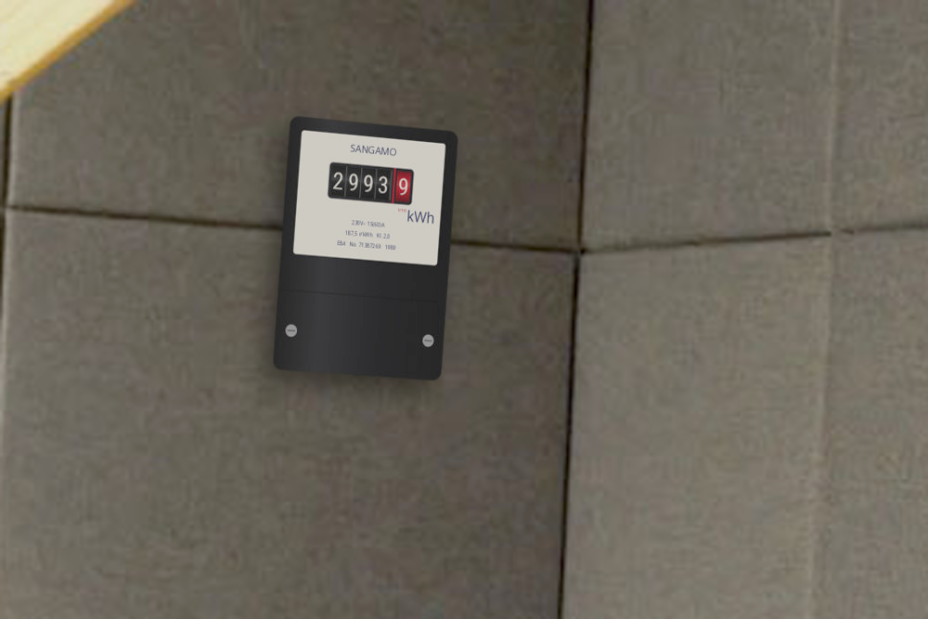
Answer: 2993.9 kWh
